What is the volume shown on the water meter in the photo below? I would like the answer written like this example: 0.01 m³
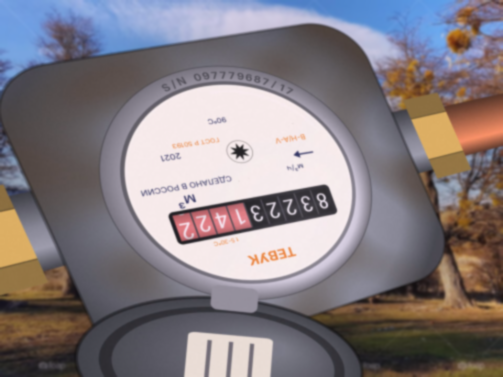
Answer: 83223.1422 m³
